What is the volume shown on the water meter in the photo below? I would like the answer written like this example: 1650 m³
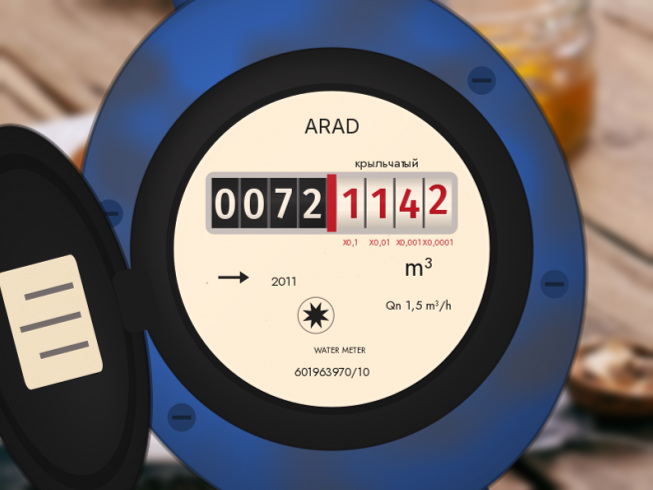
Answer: 72.1142 m³
